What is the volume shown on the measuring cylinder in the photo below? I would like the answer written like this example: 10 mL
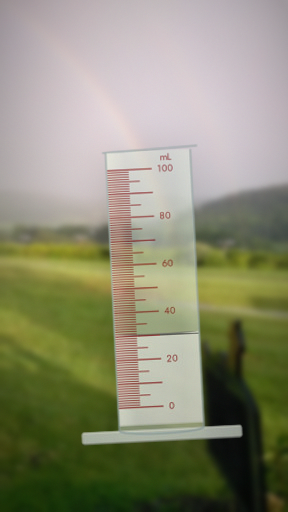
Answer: 30 mL
